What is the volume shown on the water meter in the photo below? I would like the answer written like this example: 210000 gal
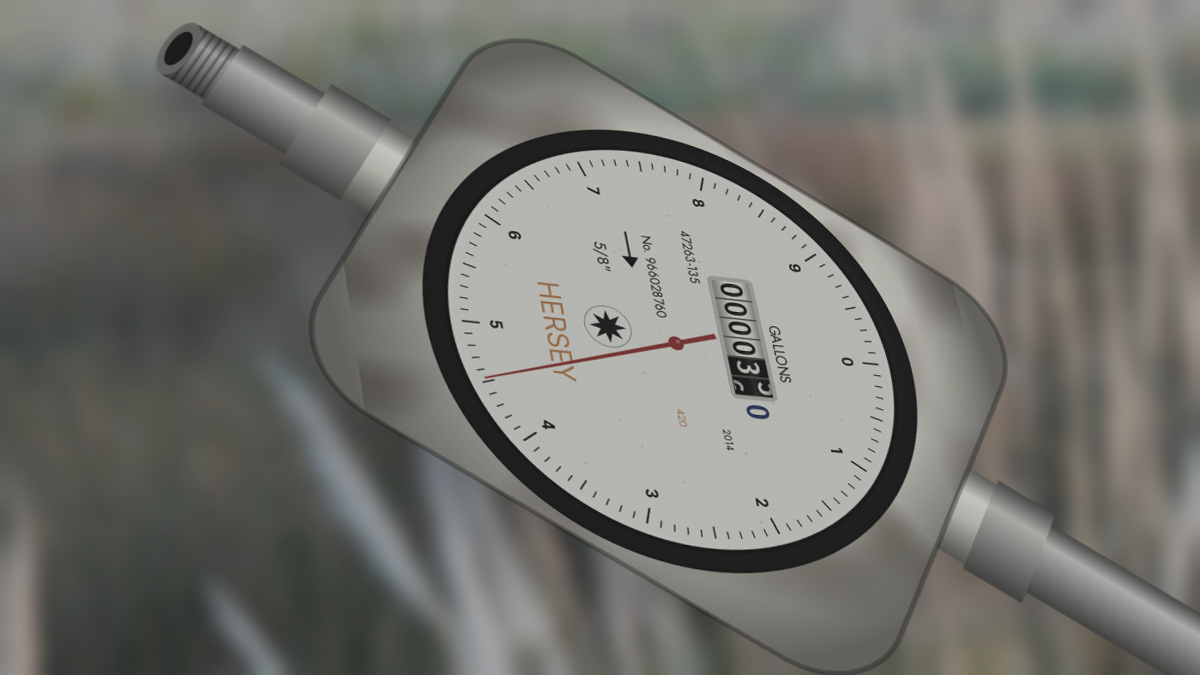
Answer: 354.5 gal
